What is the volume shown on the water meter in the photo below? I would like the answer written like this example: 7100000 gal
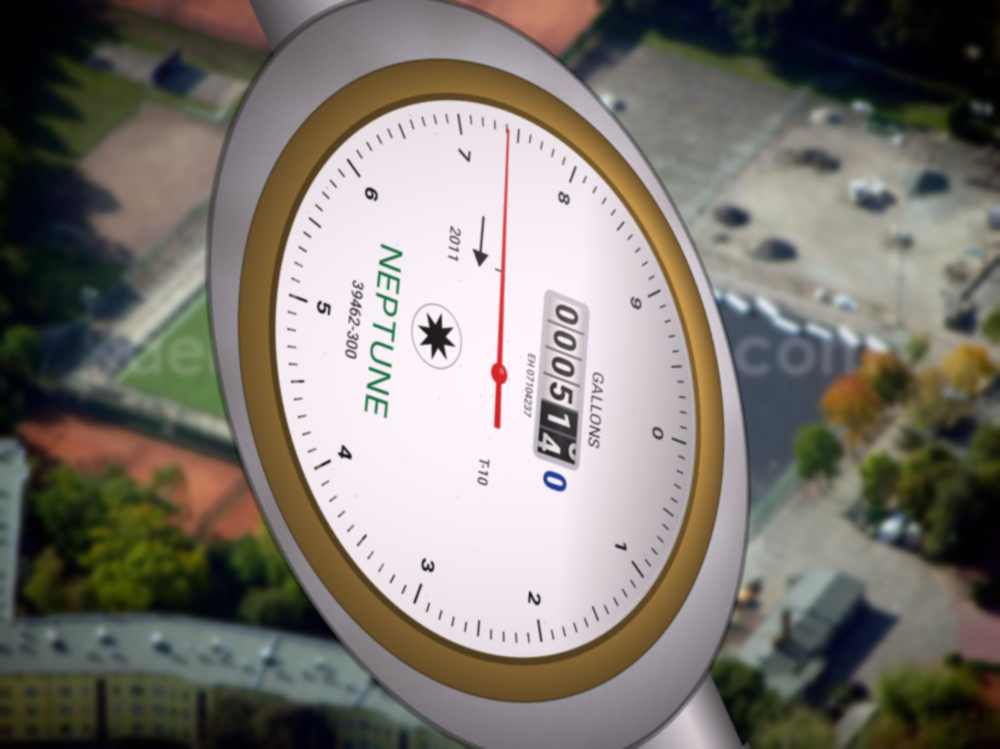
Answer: 5137.4 gal
